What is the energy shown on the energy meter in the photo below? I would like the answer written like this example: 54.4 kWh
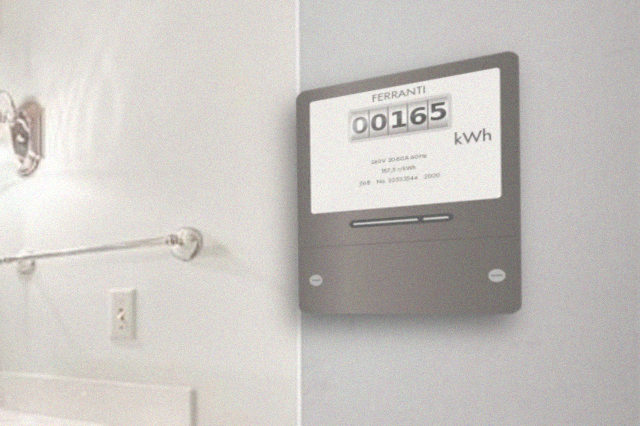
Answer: 165 kWh
